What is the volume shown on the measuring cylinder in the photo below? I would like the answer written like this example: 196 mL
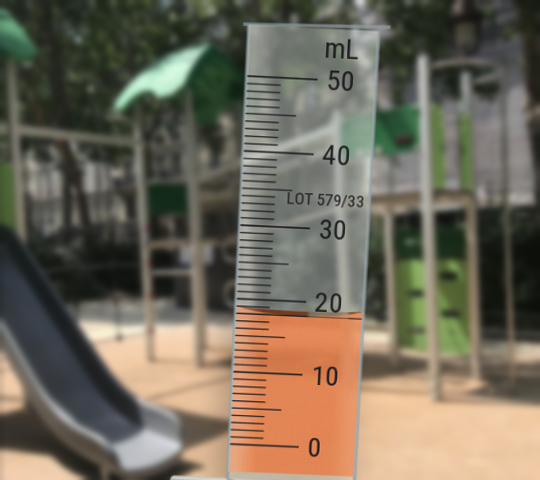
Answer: 18 mL
